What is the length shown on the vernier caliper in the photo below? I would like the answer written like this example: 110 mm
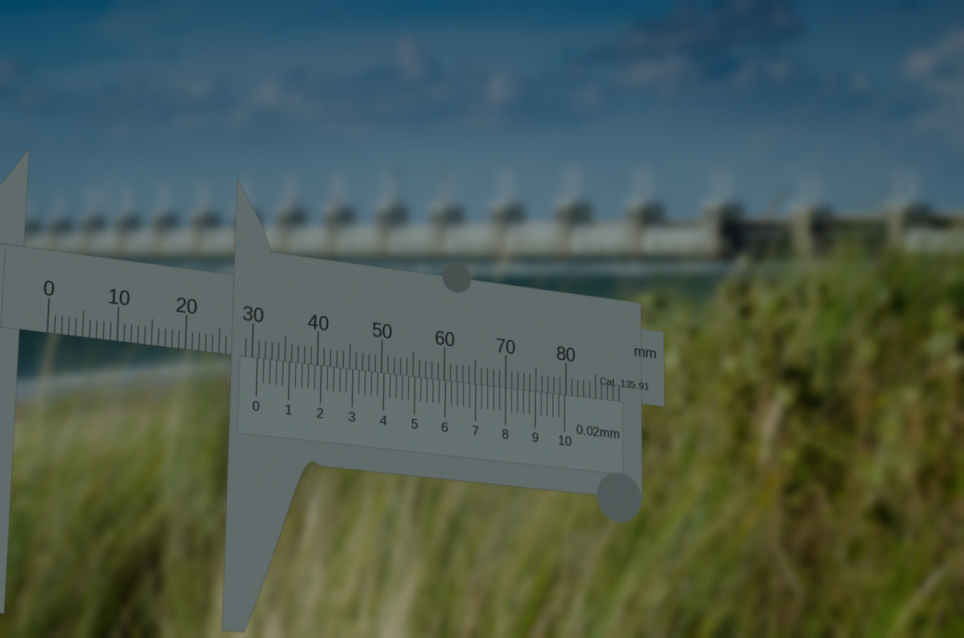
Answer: 30.8 mm
